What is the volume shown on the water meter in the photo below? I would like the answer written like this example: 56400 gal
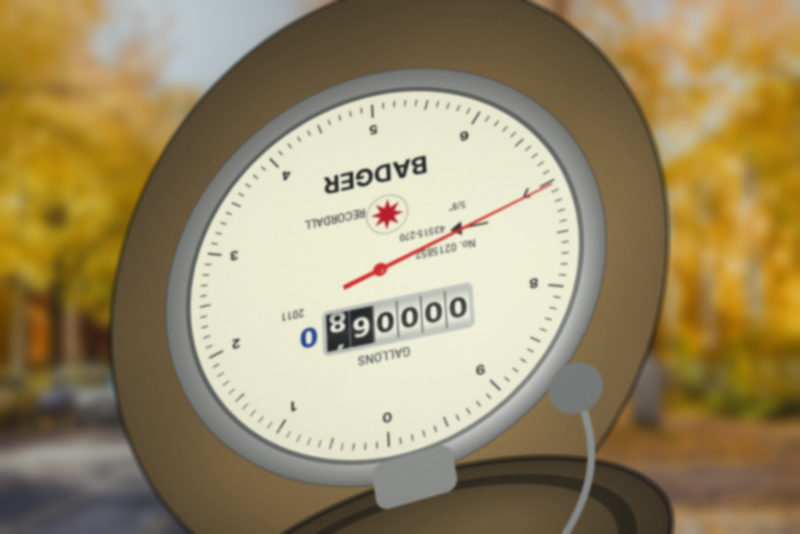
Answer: 677.0 gal
